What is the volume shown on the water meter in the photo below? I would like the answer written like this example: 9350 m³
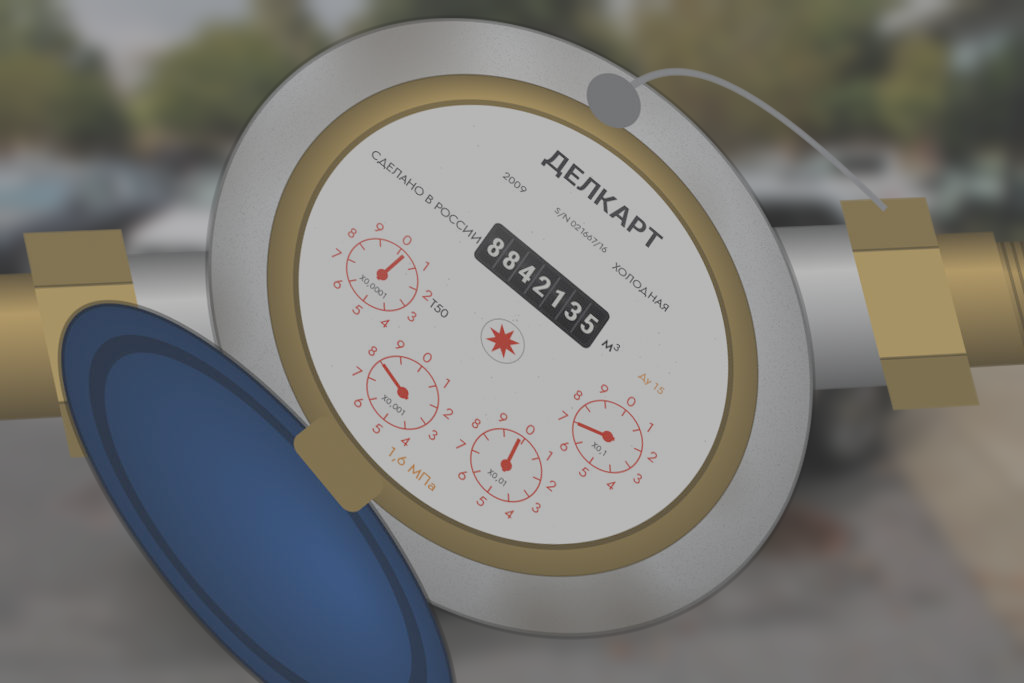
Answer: 8842135.6980 m³
